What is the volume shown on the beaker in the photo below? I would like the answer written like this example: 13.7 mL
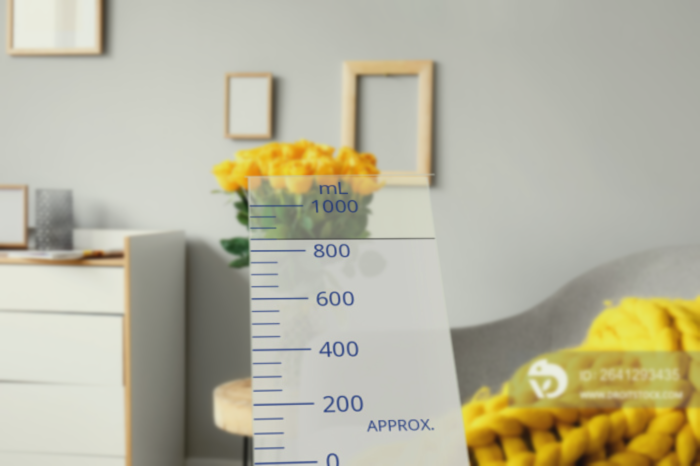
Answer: 850 mL
